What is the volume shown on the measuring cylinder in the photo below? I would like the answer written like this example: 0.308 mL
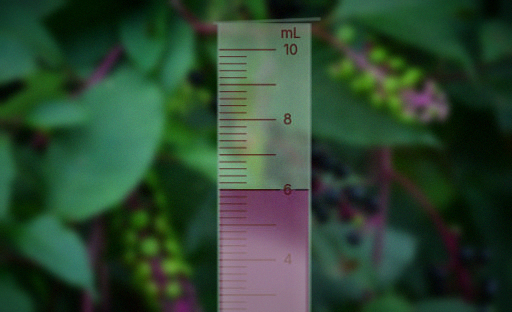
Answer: 6 mL
